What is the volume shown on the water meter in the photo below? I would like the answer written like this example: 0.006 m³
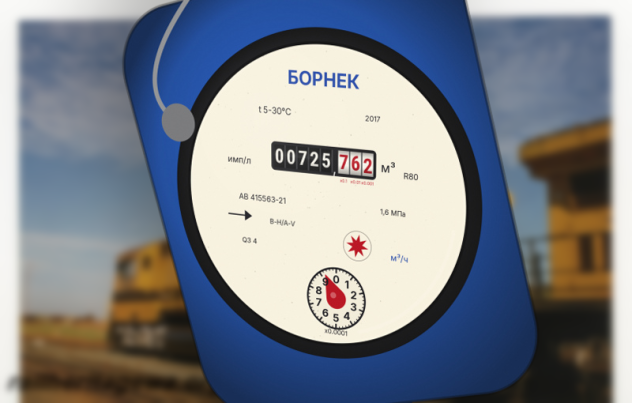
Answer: 725.7619 m³
